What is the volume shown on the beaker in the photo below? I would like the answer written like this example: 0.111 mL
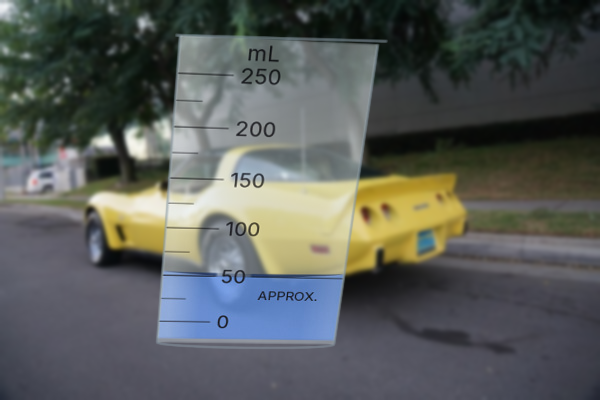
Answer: 50 mL
